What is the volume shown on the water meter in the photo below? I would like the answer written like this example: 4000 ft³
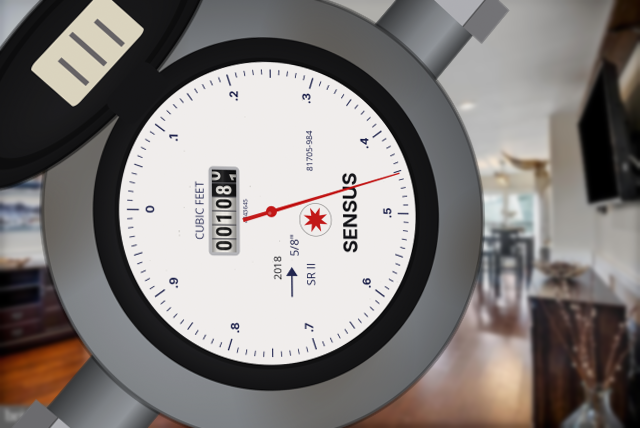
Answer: 1080.45 ft³
